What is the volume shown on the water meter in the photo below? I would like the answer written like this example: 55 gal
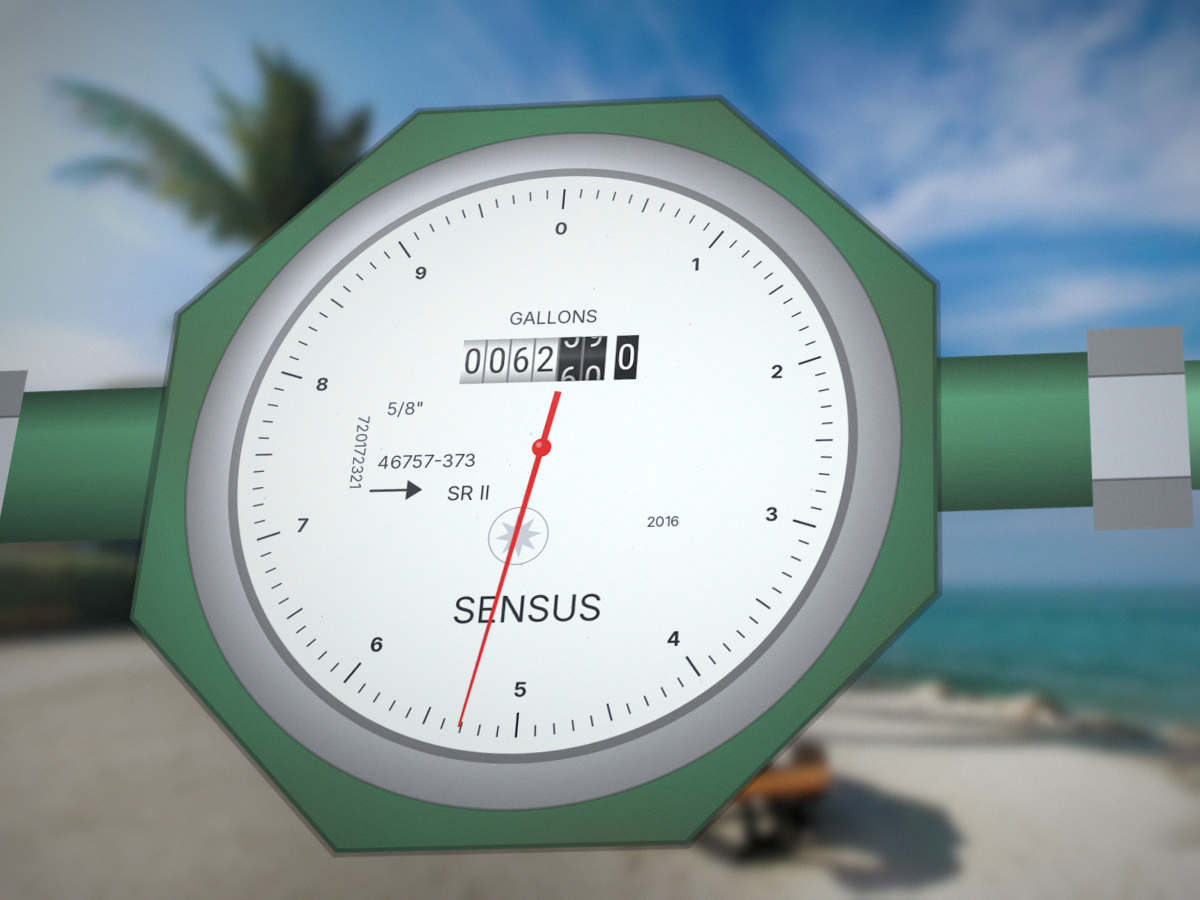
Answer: 62595.3 gal
